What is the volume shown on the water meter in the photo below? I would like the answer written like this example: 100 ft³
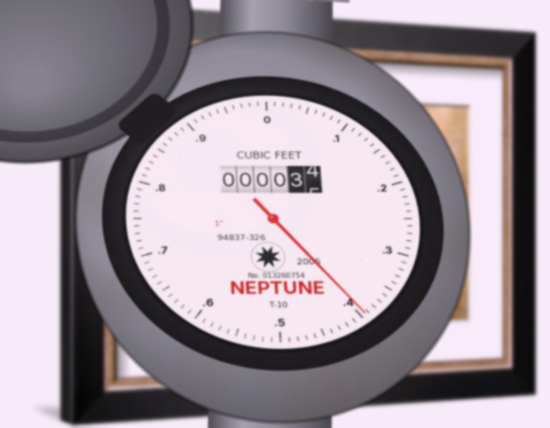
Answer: 34.39 ft³
